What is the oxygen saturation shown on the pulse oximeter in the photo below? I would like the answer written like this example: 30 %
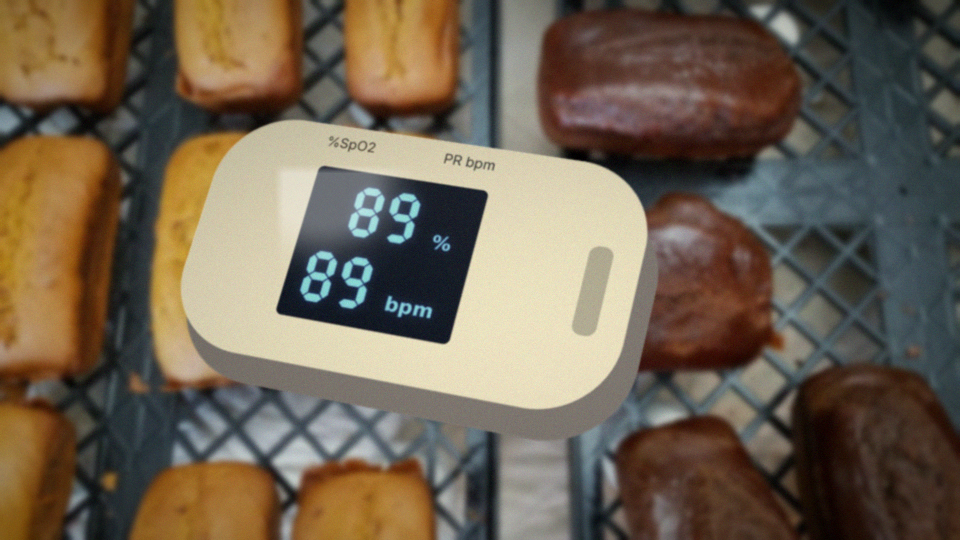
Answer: 89 %
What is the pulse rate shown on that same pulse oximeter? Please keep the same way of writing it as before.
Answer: 89 bpm
